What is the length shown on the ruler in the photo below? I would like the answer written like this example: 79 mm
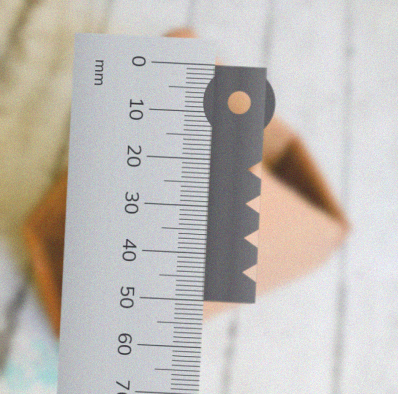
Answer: 50 mm
